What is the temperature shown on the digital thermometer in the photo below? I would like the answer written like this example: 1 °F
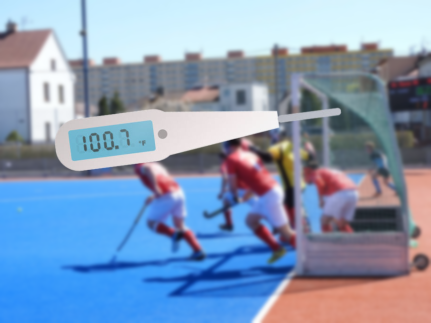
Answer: 100.7 °F
